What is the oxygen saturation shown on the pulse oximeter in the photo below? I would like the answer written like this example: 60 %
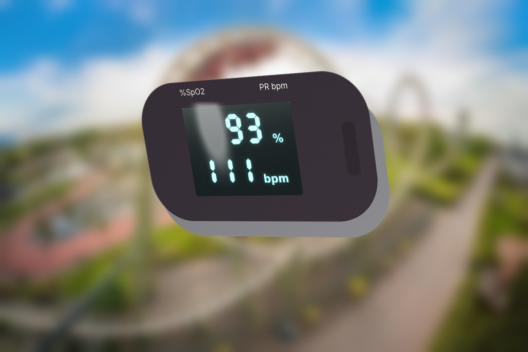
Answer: 93 %
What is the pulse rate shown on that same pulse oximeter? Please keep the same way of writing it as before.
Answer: 111 bpm
